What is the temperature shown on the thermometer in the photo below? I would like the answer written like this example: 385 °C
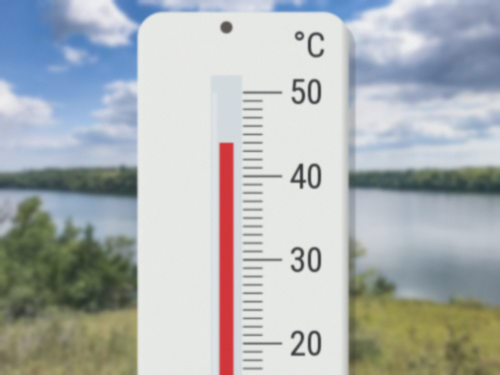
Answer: 44 °C
